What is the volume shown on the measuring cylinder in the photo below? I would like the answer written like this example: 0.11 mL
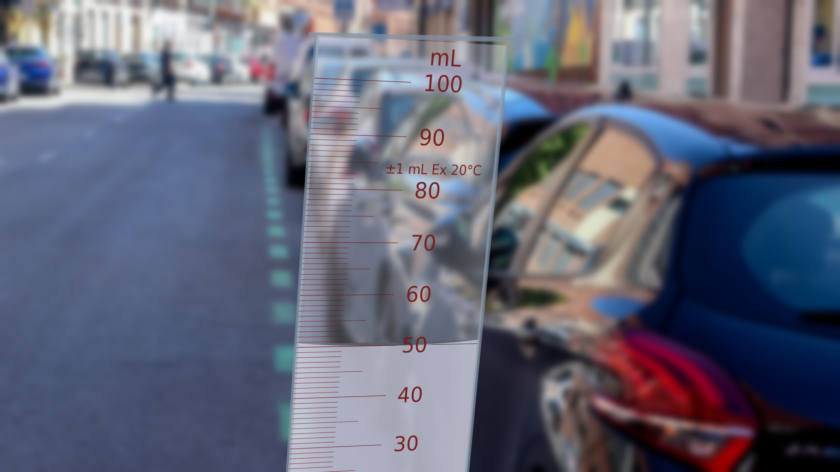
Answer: 50 mL
